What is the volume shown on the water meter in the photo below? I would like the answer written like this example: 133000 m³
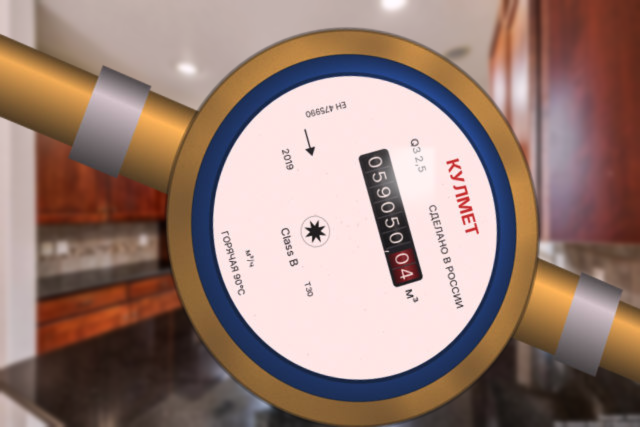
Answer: 59050.04 m³
